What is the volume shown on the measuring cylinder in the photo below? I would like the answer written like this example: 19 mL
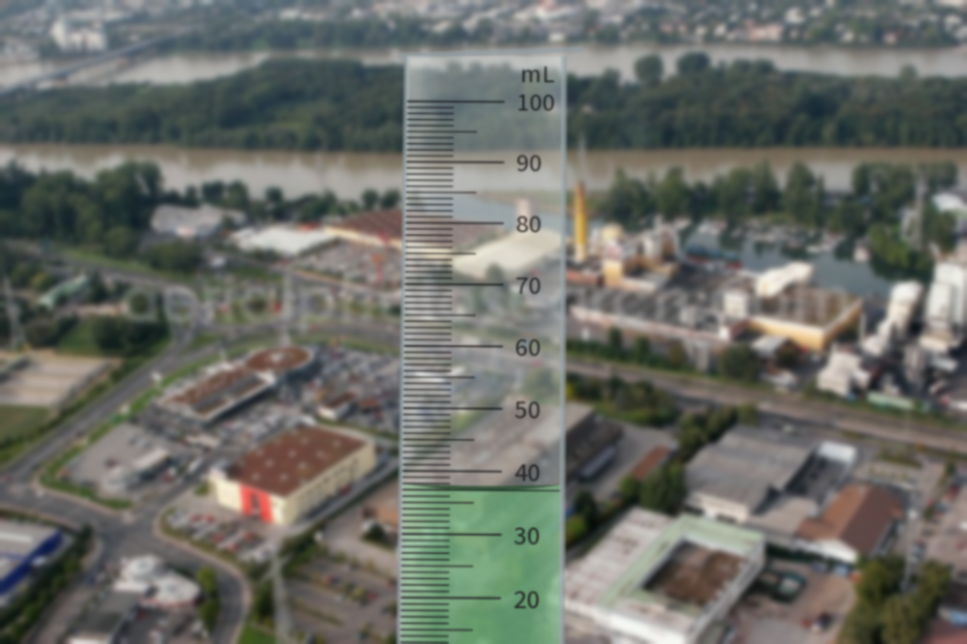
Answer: 37 mL
